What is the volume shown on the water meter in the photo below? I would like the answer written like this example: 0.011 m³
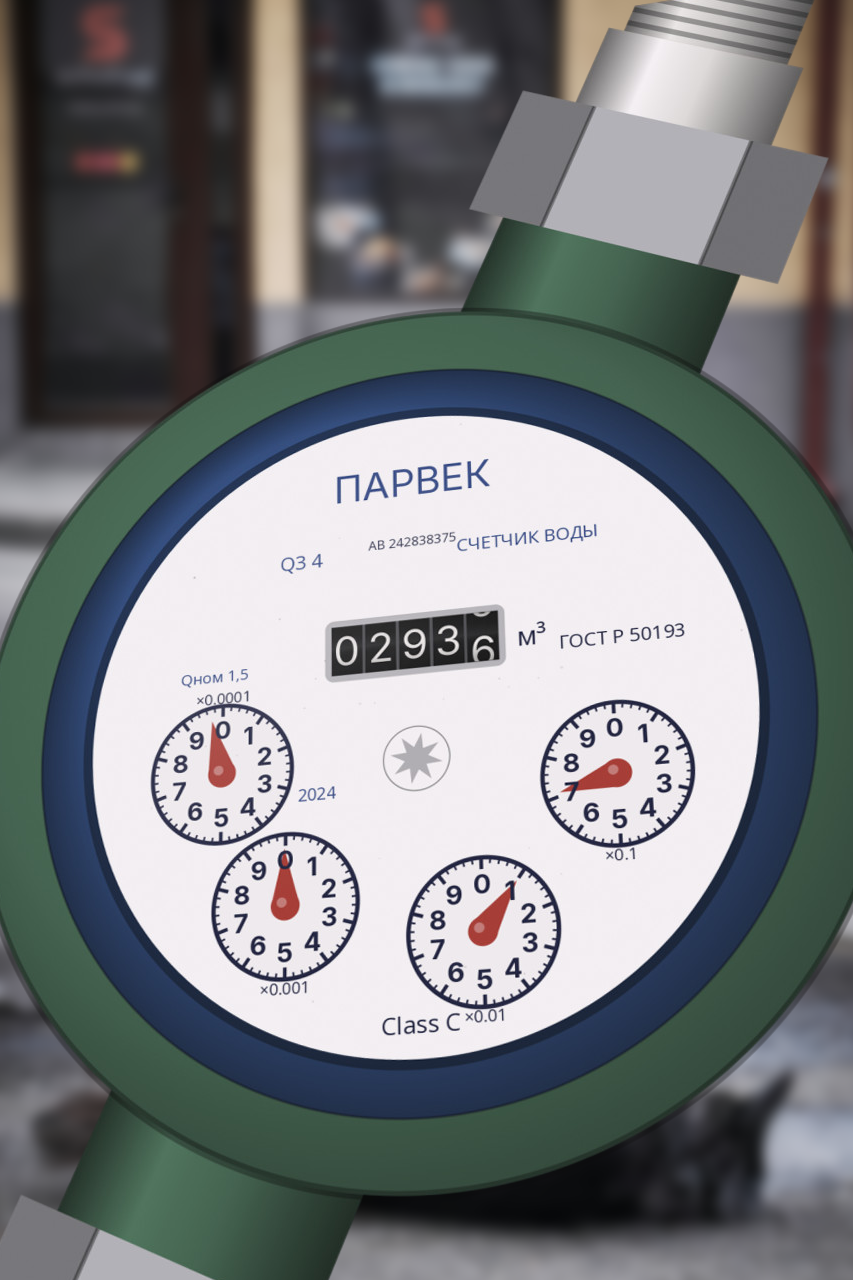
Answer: 2935.7099 m³
